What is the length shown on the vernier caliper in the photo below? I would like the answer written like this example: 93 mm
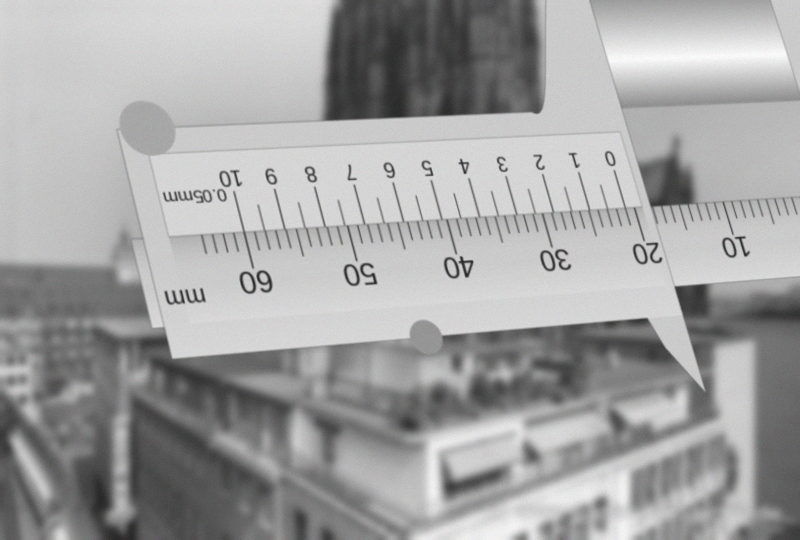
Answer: 21.0 mm
